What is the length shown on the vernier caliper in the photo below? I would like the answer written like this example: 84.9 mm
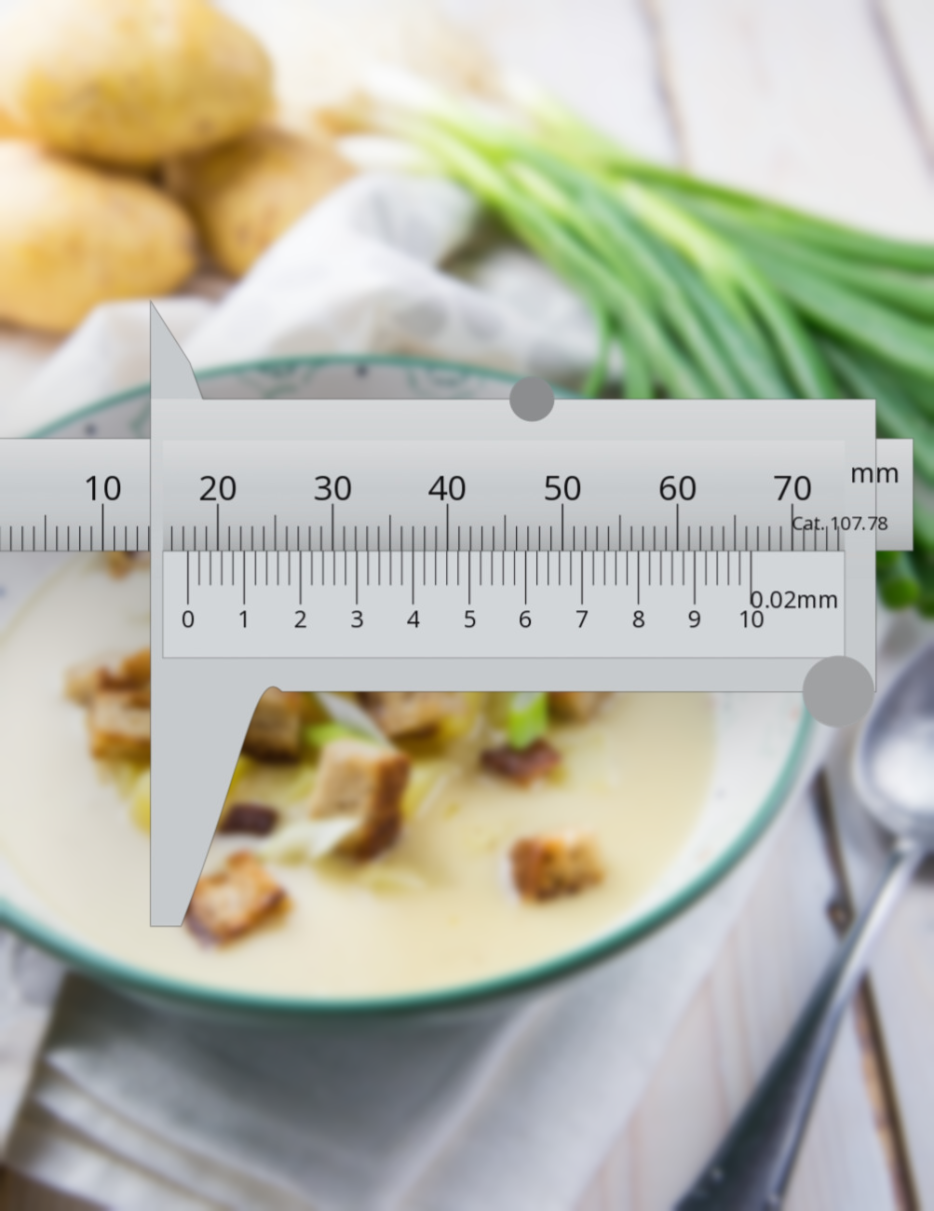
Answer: 17.4 mm
